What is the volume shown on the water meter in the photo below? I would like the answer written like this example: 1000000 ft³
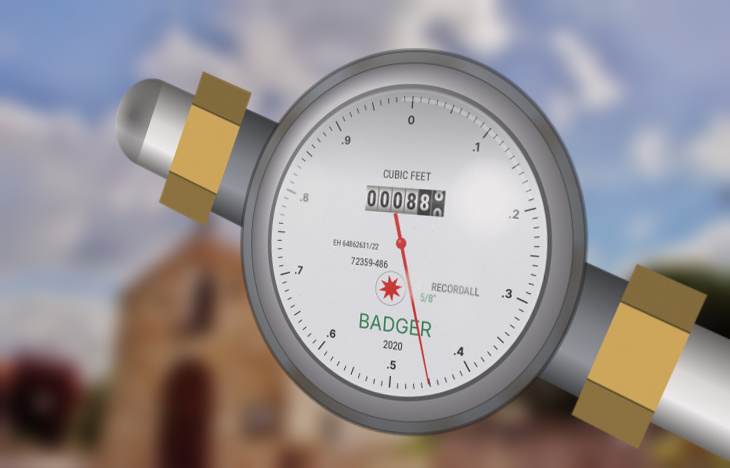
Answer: 888.45 ft³
